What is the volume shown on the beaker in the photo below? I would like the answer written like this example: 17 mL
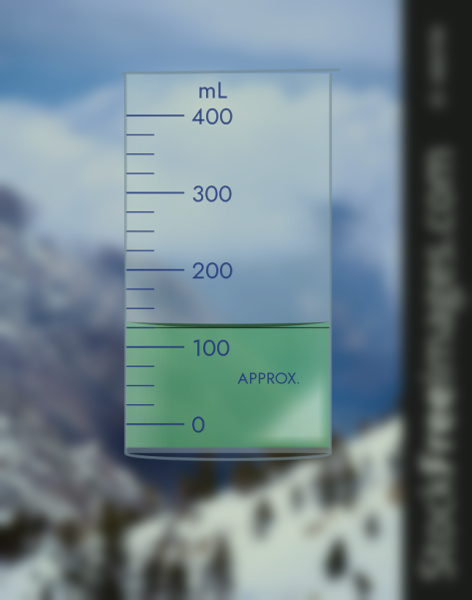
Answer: 125 mL
